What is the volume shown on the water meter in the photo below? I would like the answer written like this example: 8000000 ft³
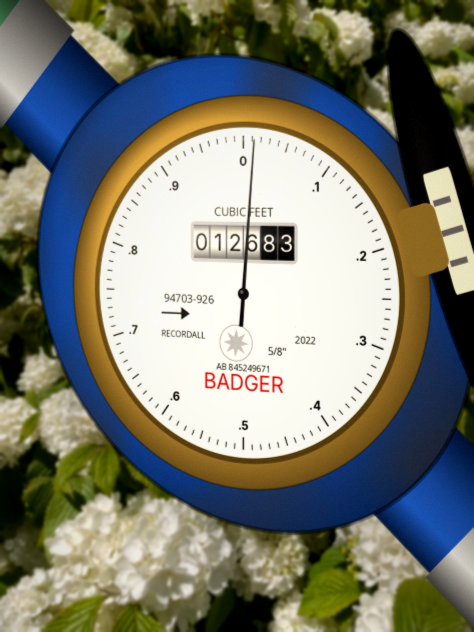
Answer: 12683.01 ft³
